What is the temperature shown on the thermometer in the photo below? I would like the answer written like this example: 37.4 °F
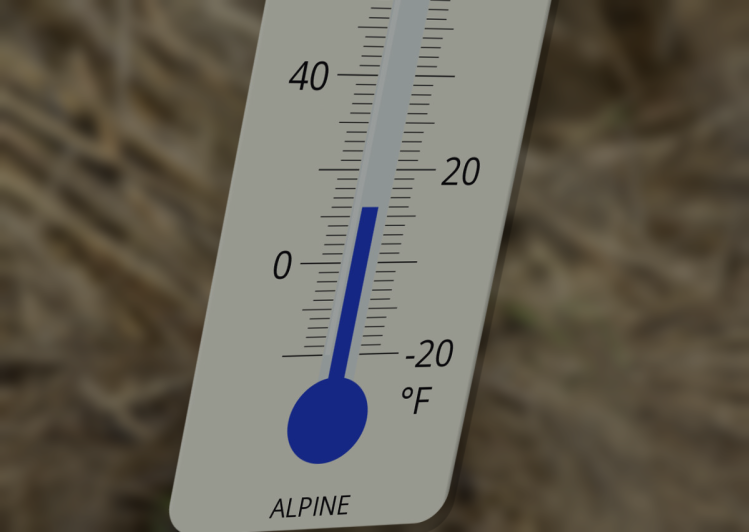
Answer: 12 °F
